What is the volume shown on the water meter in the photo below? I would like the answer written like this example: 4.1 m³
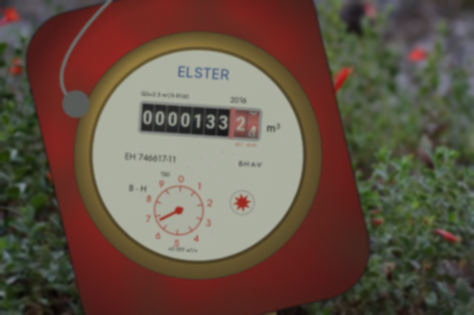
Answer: 133.236 m³
